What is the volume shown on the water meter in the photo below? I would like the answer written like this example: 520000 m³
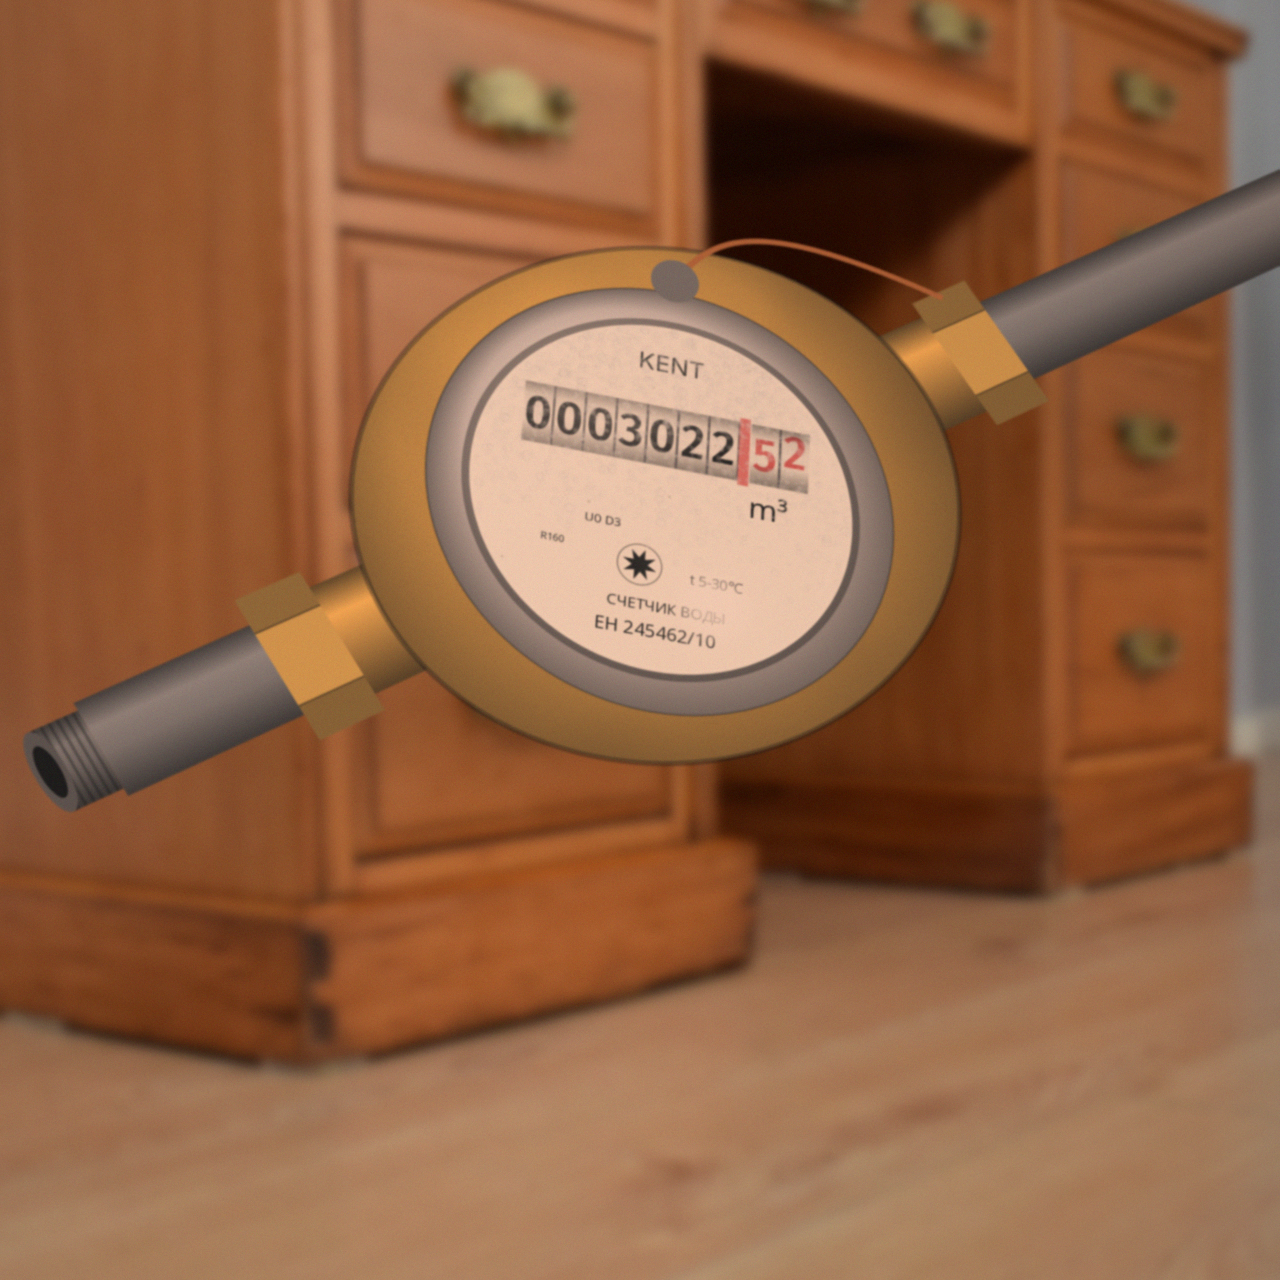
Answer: 3022.52 m³
